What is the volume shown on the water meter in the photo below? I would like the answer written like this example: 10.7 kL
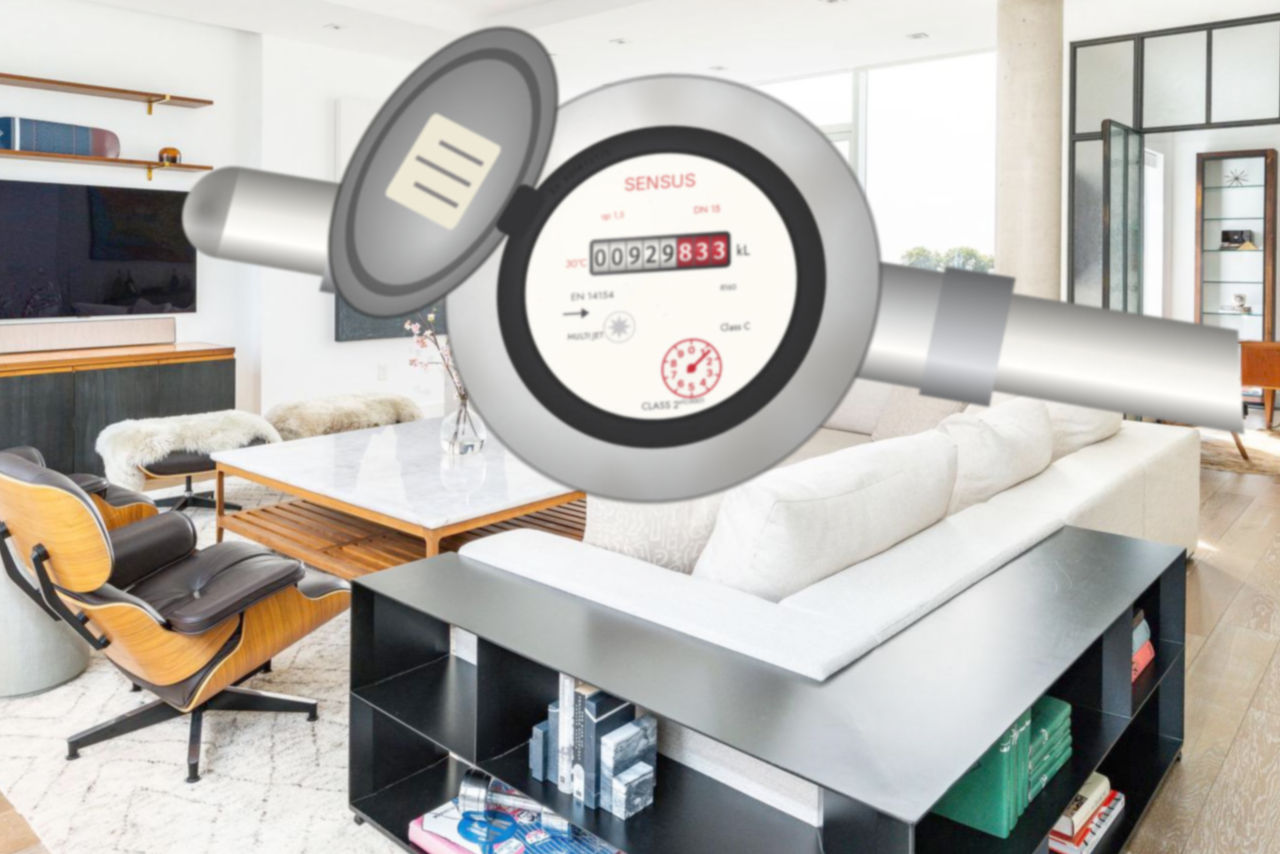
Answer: 929.8331 kL
